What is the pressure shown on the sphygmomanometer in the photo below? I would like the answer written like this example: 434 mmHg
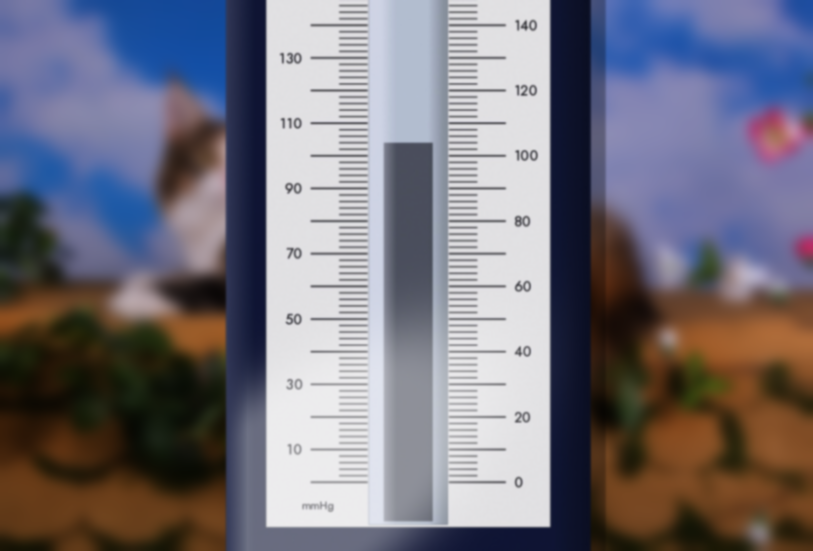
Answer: 104 mmHg
